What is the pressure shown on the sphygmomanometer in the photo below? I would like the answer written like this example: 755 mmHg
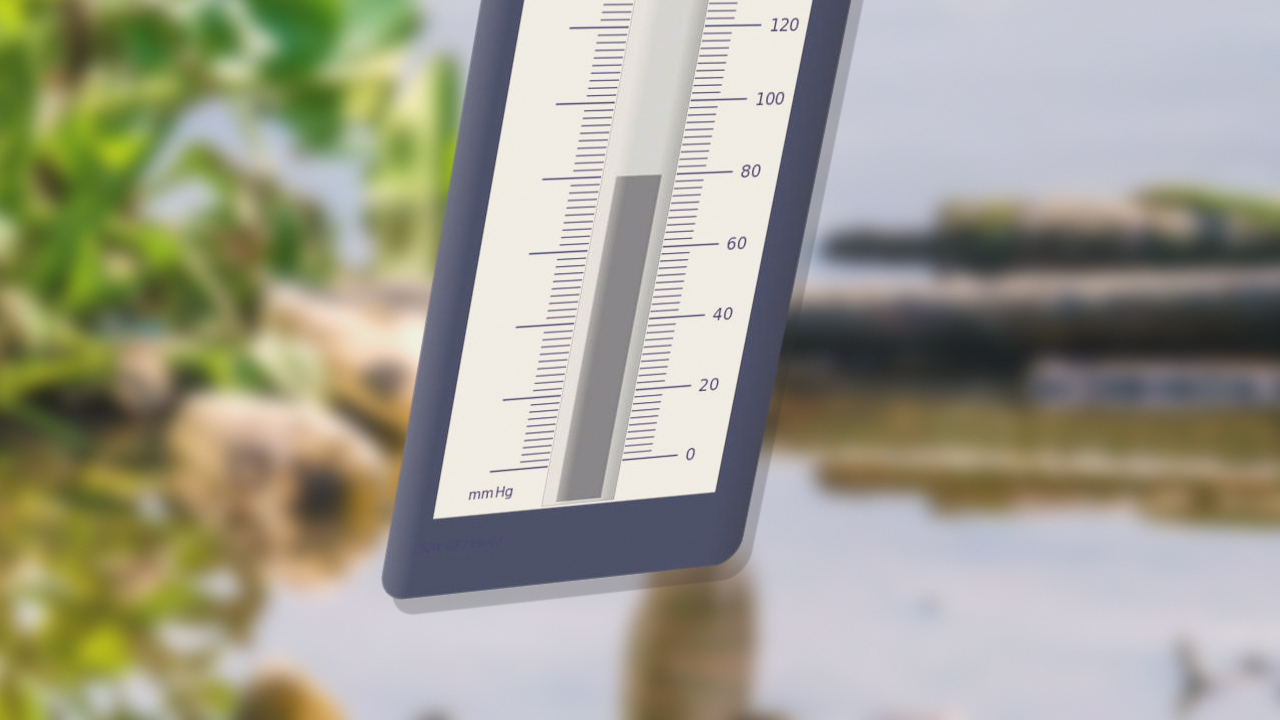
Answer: 80 mmHg
